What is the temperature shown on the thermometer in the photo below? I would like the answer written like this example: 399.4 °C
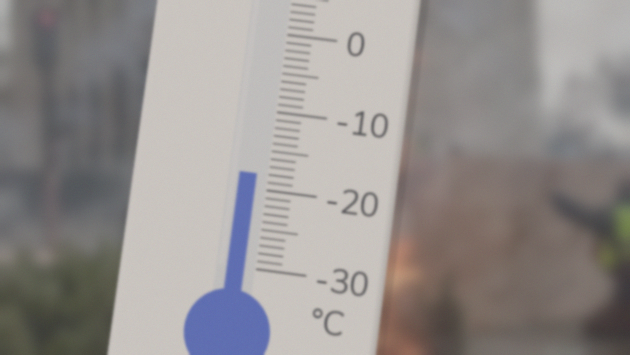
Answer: -18 °C
